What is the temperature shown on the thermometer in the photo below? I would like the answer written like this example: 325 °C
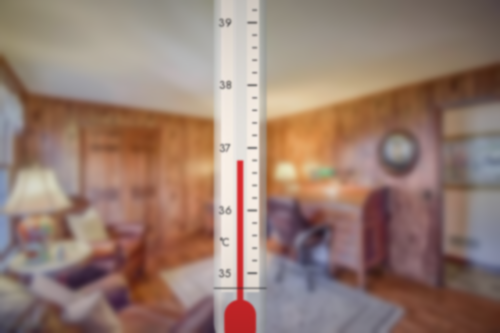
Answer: 36.8 °C
